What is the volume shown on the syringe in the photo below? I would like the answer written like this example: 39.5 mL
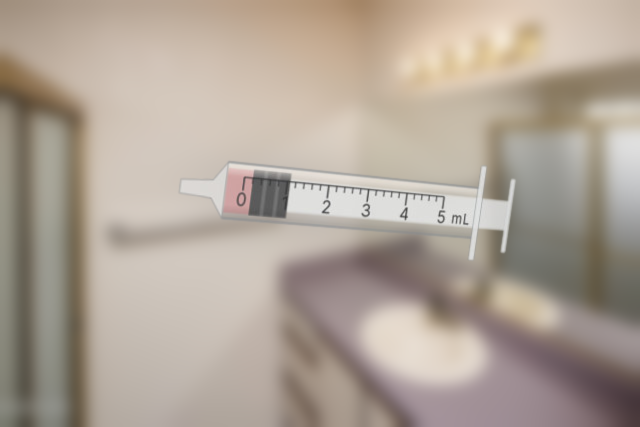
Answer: 0.2 mL
